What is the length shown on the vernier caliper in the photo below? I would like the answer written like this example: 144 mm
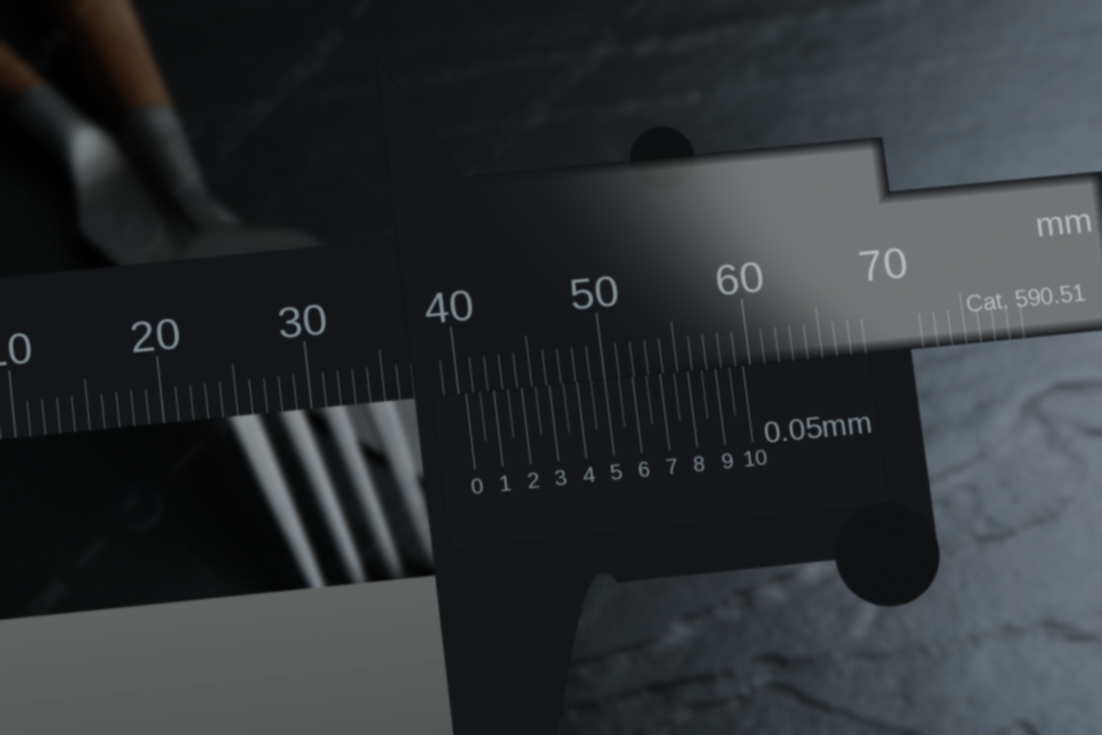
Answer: 40.5 mm
